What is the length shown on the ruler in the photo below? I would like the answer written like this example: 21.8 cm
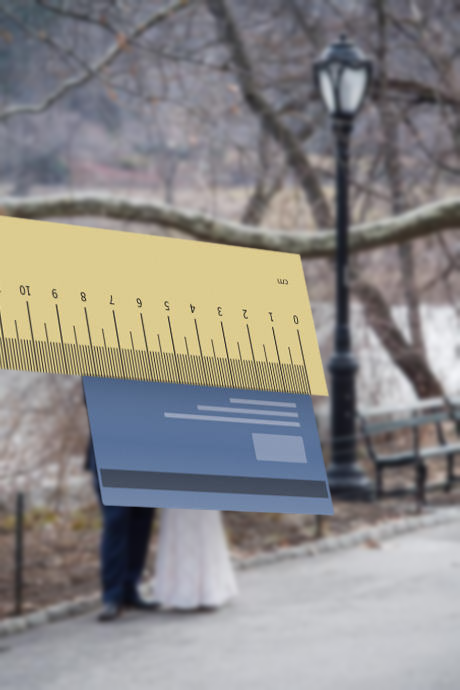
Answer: 8.5 cm
